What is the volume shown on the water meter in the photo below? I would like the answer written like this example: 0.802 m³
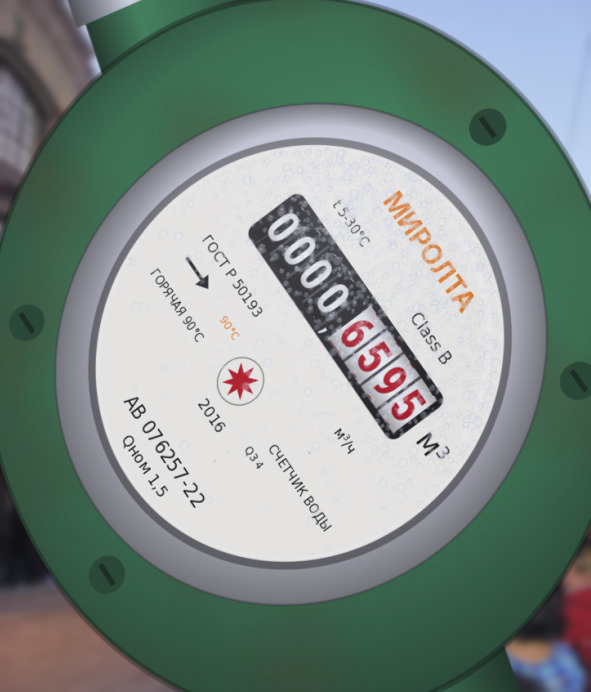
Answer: 0.6595 m³
